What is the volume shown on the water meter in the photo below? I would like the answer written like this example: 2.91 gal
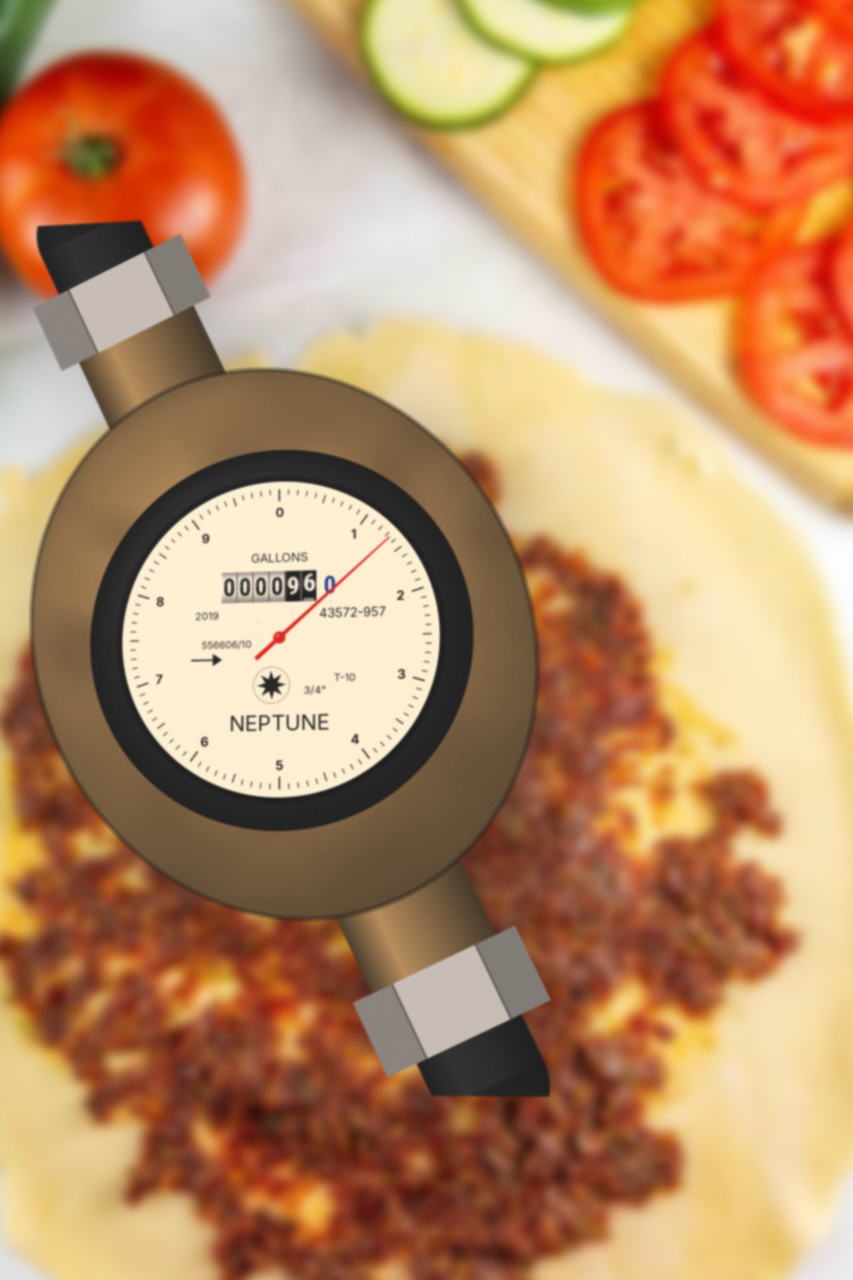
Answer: 961.3 gal
